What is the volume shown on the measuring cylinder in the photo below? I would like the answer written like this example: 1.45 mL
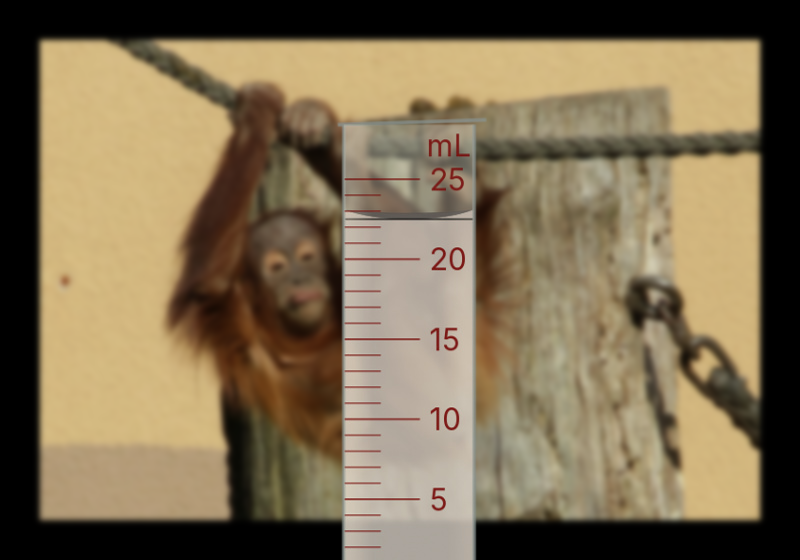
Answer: 22.5 mL
